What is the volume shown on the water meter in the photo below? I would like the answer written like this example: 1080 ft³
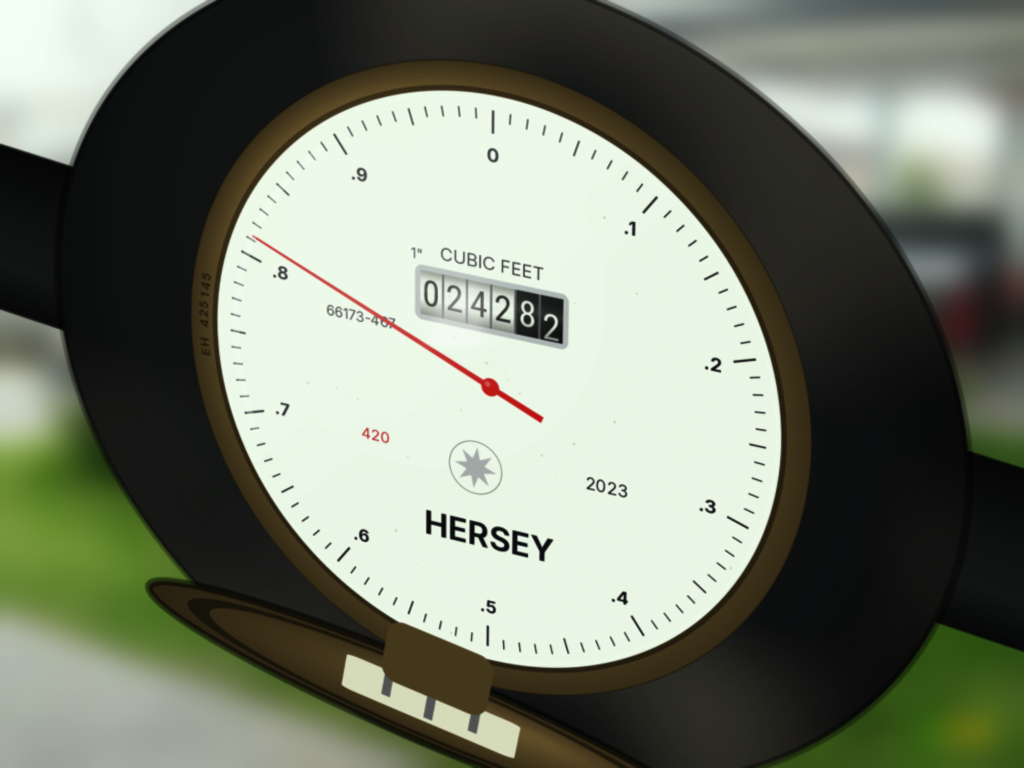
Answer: 24281.81 ft³
